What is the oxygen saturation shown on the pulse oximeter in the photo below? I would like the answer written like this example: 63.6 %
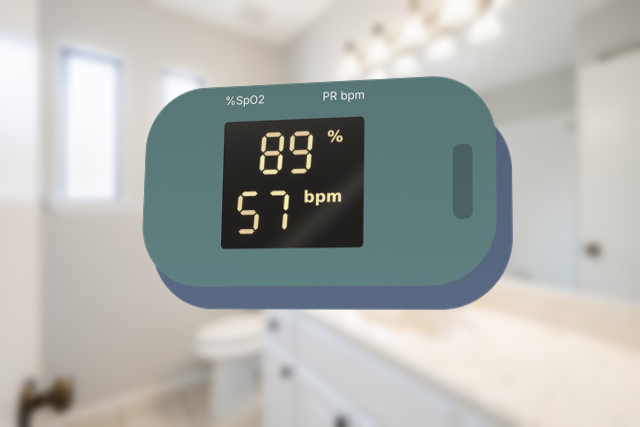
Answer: 89 %
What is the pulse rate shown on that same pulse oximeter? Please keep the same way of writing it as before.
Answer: 57 bpm
